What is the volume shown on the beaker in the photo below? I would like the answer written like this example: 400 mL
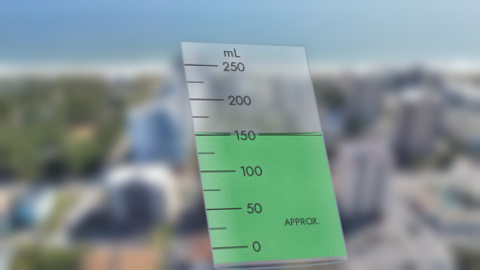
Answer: 150 mL
